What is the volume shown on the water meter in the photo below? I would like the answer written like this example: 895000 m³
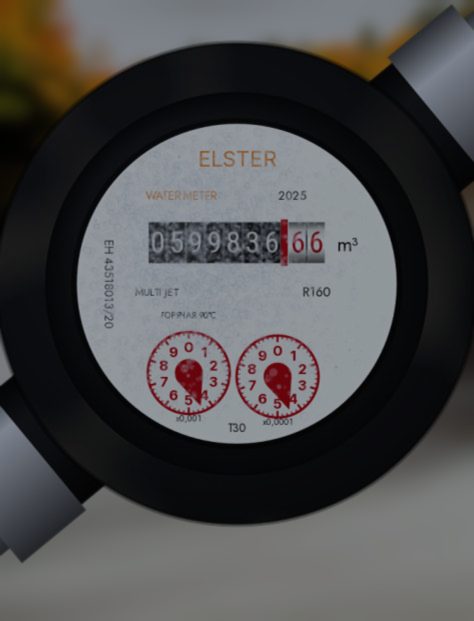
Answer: 599836.6644 m³
